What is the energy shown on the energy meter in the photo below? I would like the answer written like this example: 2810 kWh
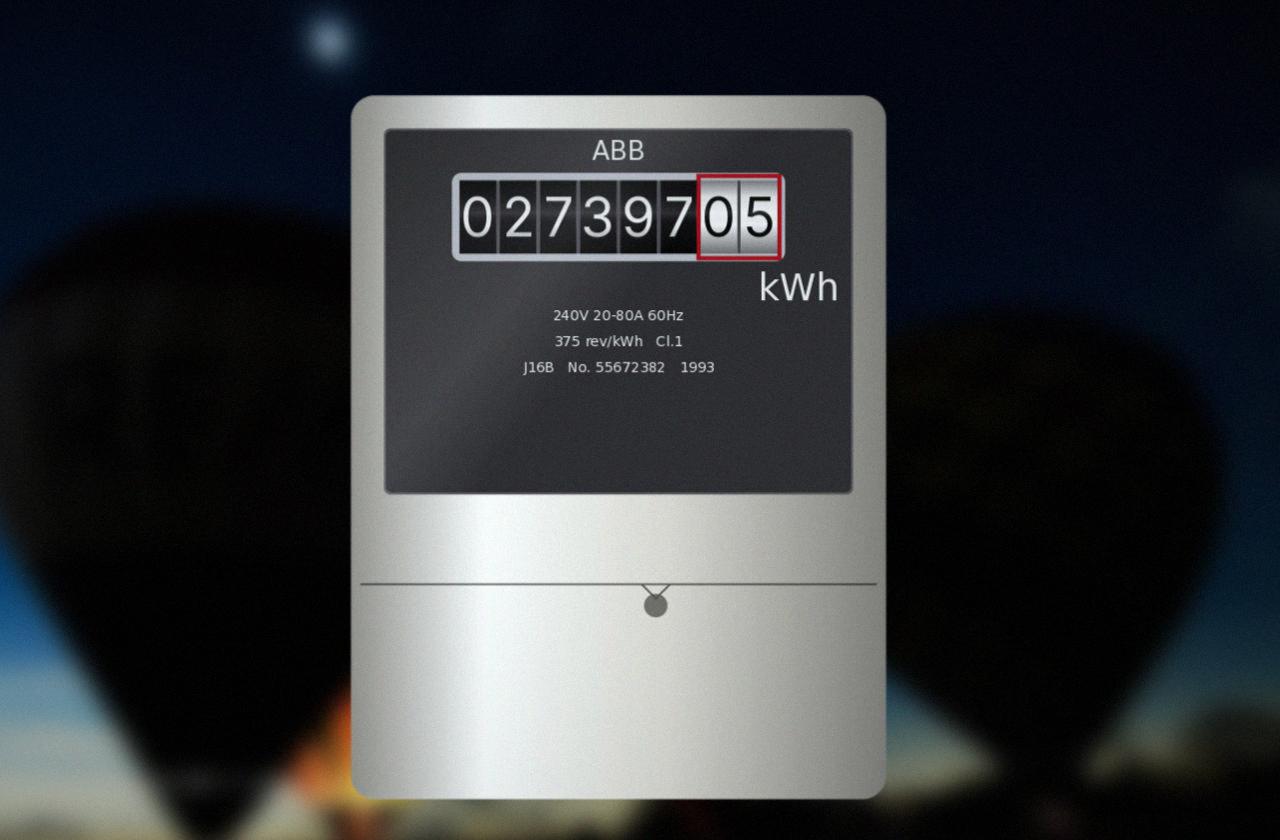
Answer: 27397.05 kWh
